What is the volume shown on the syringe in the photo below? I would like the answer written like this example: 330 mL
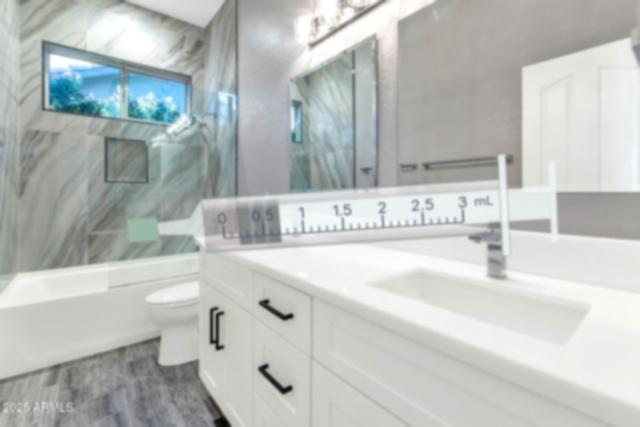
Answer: 0.2 mL
